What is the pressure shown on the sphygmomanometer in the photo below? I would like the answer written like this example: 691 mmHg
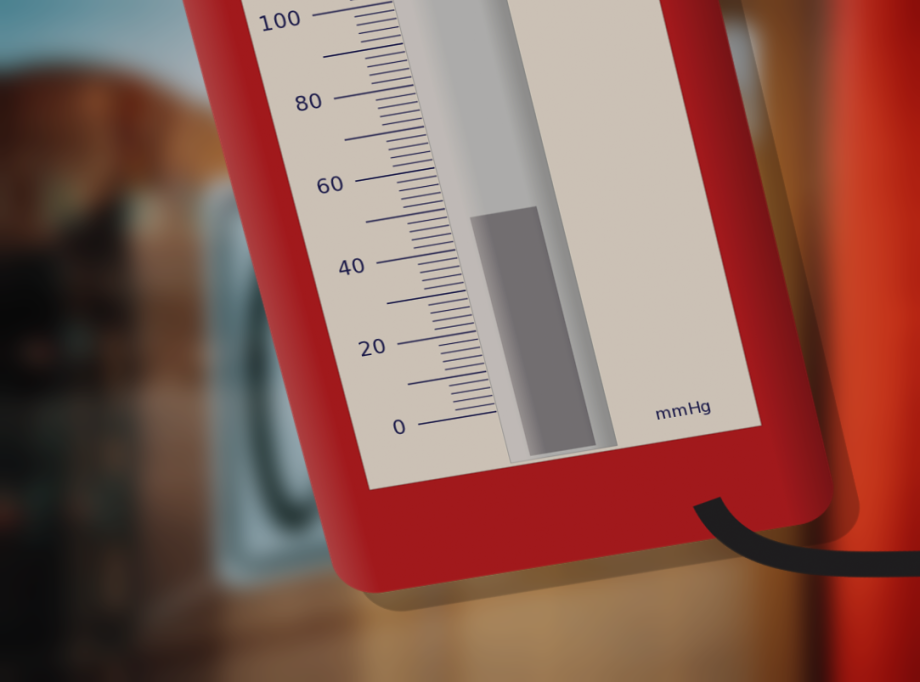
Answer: 47 mmHg
